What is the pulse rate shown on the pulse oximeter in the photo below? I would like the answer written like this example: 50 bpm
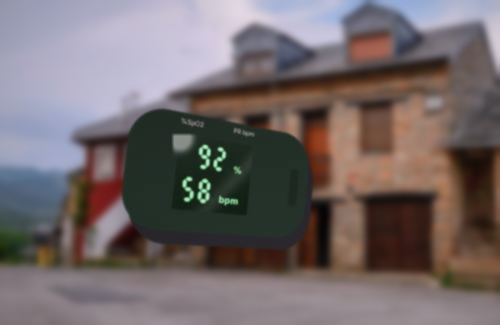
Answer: 58 bpm
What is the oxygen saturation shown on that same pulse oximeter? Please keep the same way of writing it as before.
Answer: 92 %
